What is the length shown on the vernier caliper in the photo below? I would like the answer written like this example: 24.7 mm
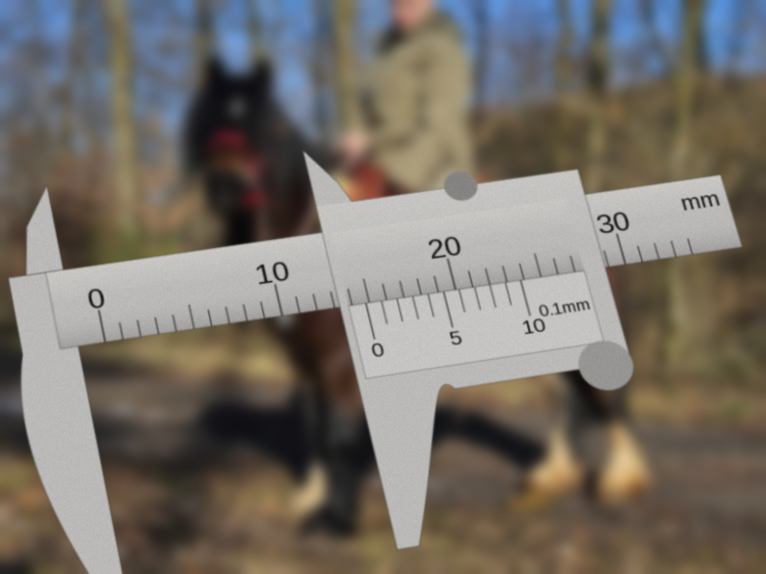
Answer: 14.8 mm
